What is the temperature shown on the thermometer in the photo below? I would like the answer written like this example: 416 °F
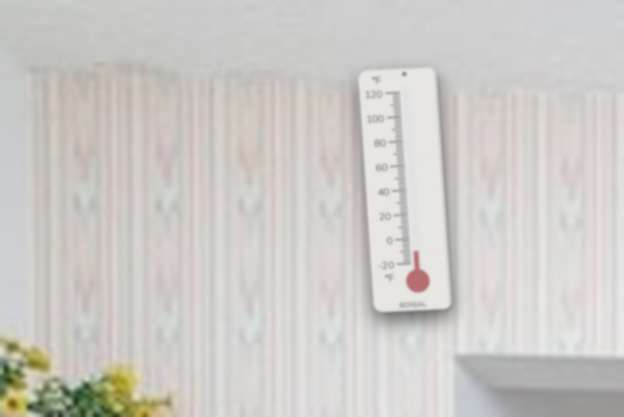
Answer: -10 °F
